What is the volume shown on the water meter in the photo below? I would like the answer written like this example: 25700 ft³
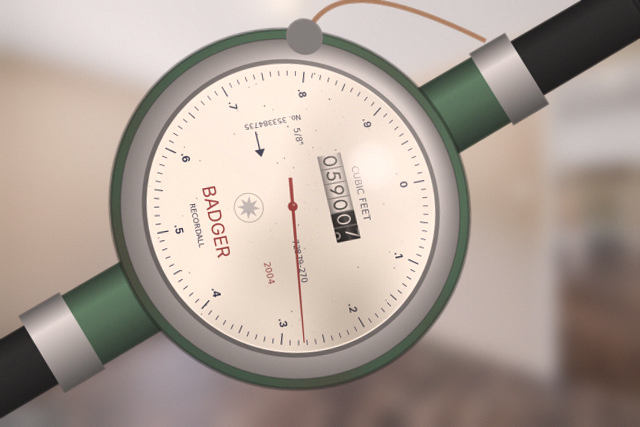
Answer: 59007.27 ft³
